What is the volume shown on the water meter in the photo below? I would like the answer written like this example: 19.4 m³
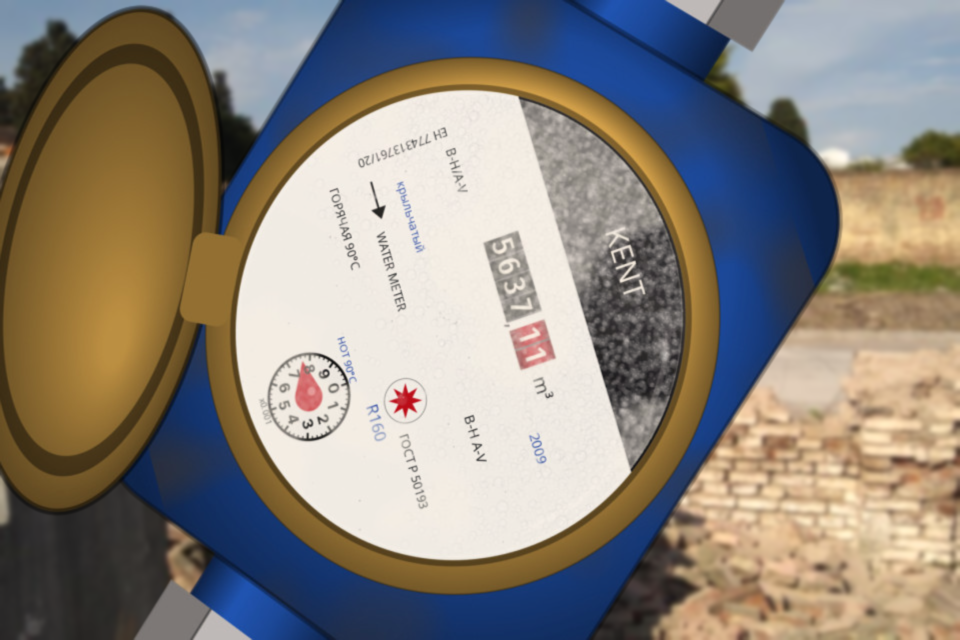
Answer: 5637.117 m³
